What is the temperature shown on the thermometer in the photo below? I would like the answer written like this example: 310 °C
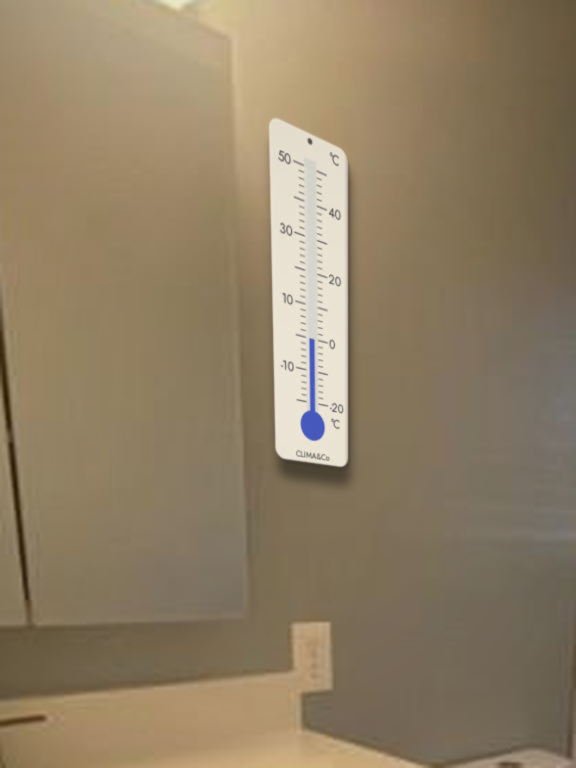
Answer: 0 °C
